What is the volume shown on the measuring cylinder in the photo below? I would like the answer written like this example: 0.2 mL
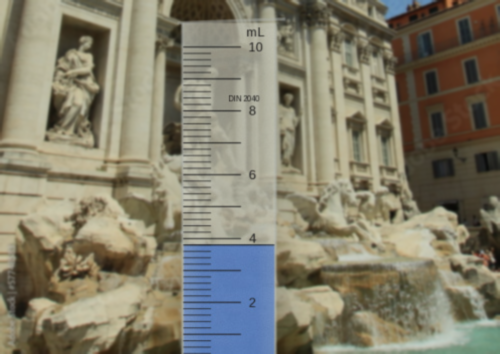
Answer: 3.8 mL
